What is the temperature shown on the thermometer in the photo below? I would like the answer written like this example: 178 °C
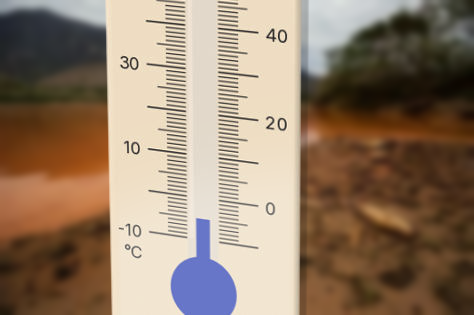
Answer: -5 °C
